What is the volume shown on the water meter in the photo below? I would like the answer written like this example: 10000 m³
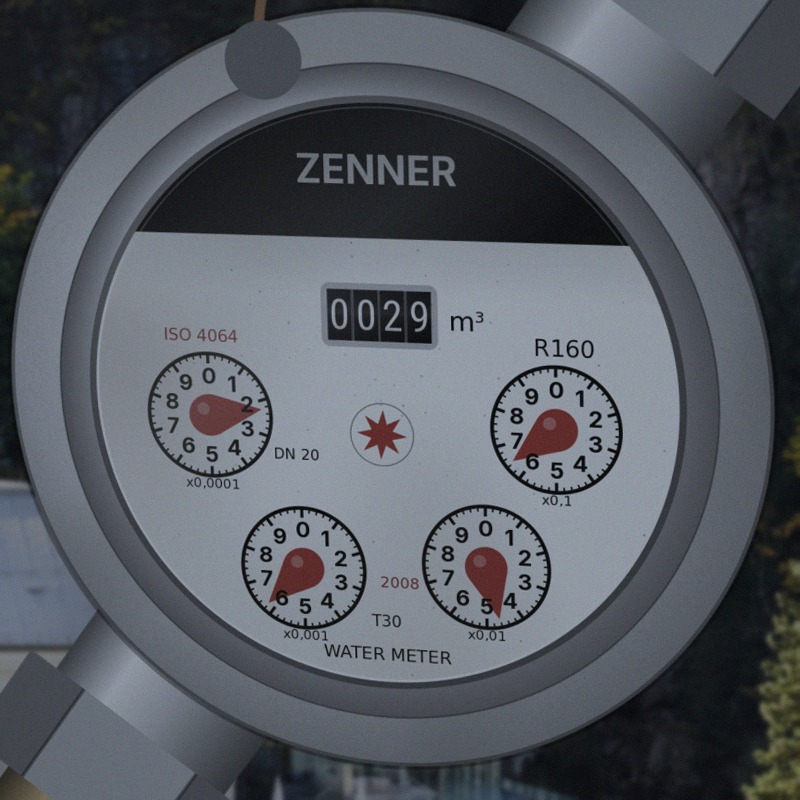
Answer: 29.6462 m³
